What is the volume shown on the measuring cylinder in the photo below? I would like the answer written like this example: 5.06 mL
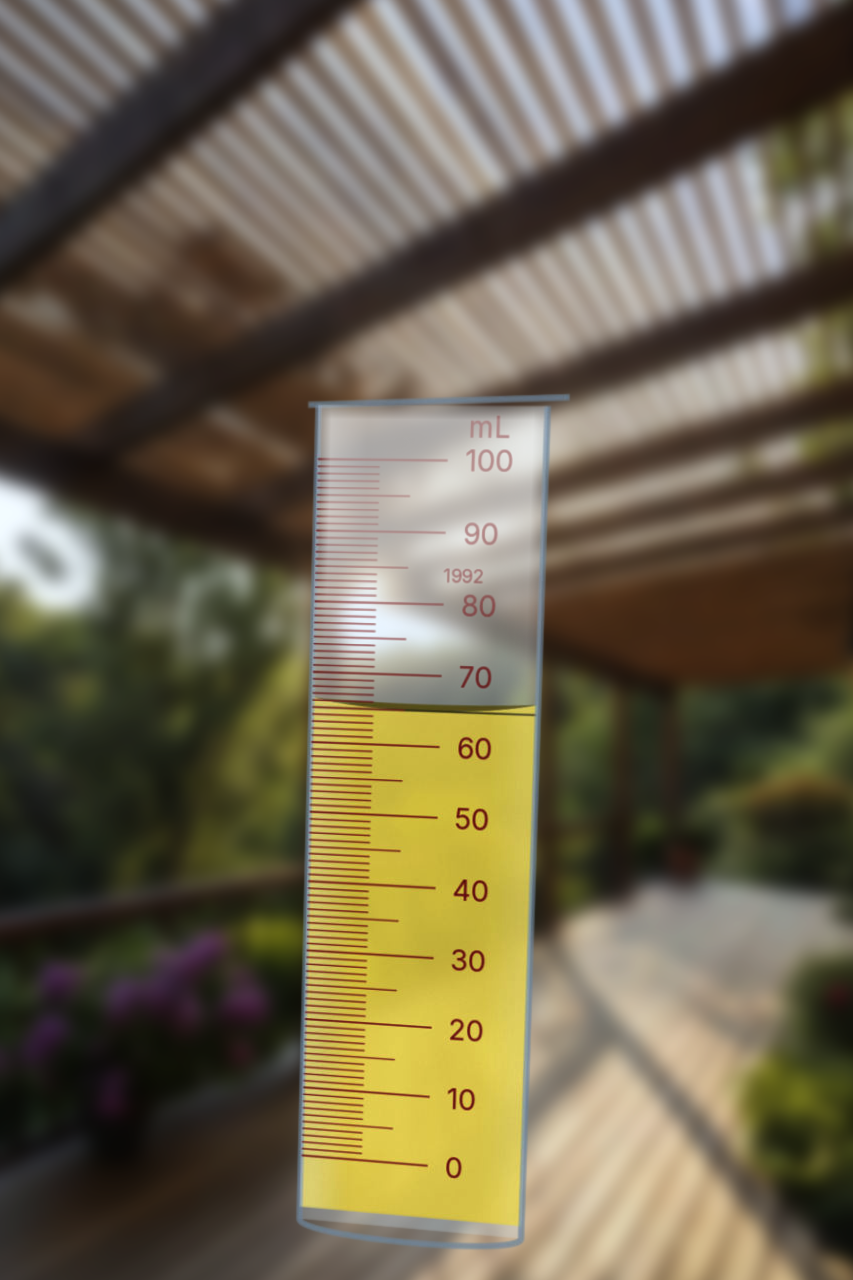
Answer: 65 mL
